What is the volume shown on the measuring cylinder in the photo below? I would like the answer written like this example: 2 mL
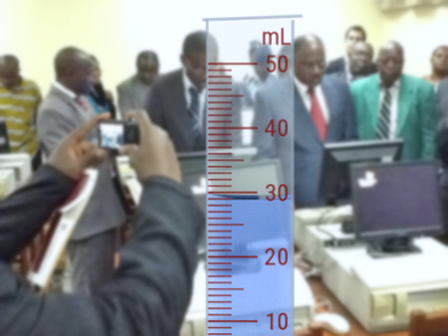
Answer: 29 mL
